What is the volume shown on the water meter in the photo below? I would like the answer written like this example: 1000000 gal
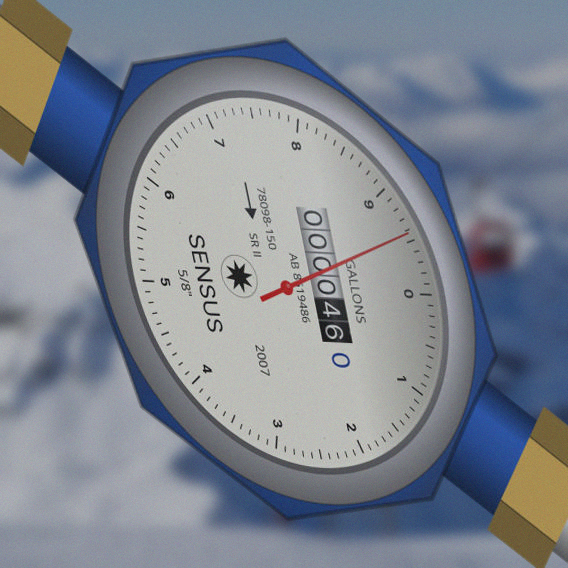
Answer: 459.4 gal
